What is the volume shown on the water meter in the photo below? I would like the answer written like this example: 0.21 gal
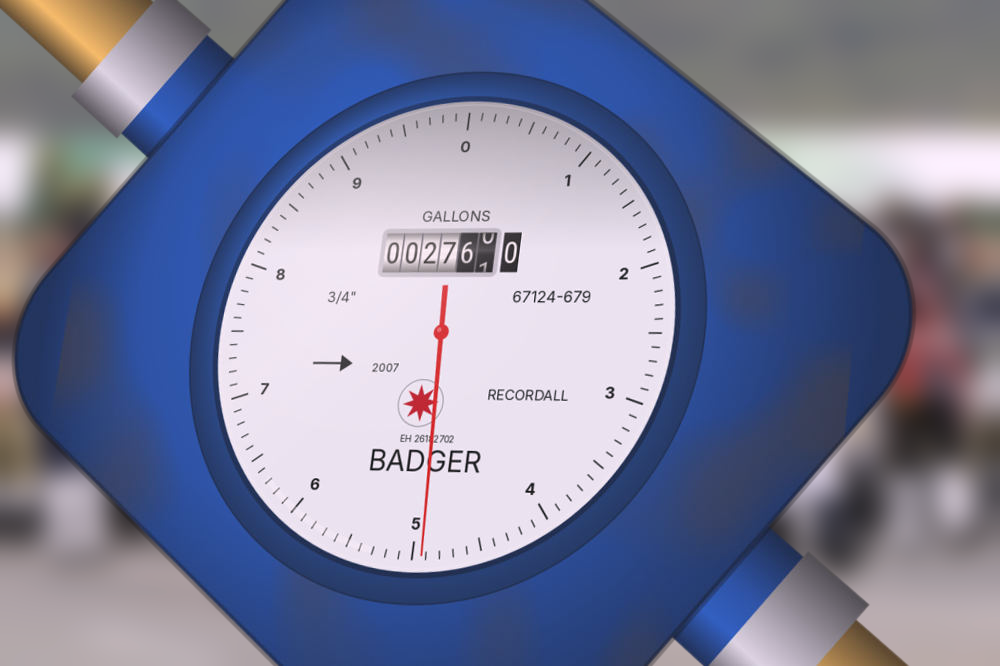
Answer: 27604.9 gal
